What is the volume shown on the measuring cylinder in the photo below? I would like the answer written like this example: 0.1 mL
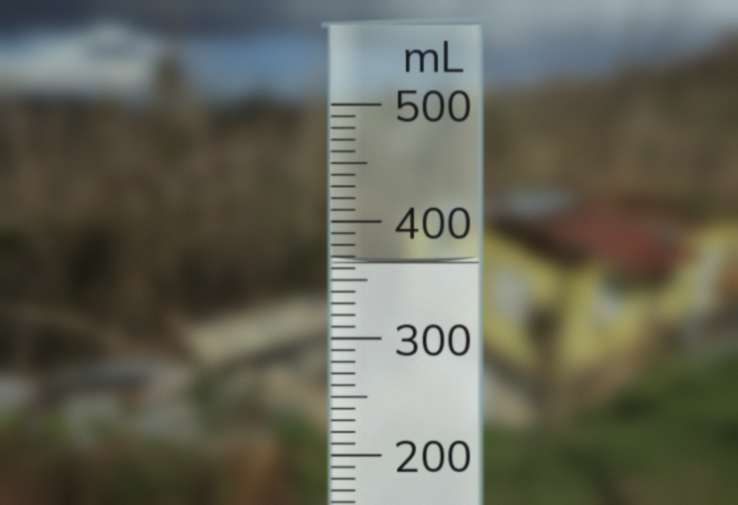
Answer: 365 mL
